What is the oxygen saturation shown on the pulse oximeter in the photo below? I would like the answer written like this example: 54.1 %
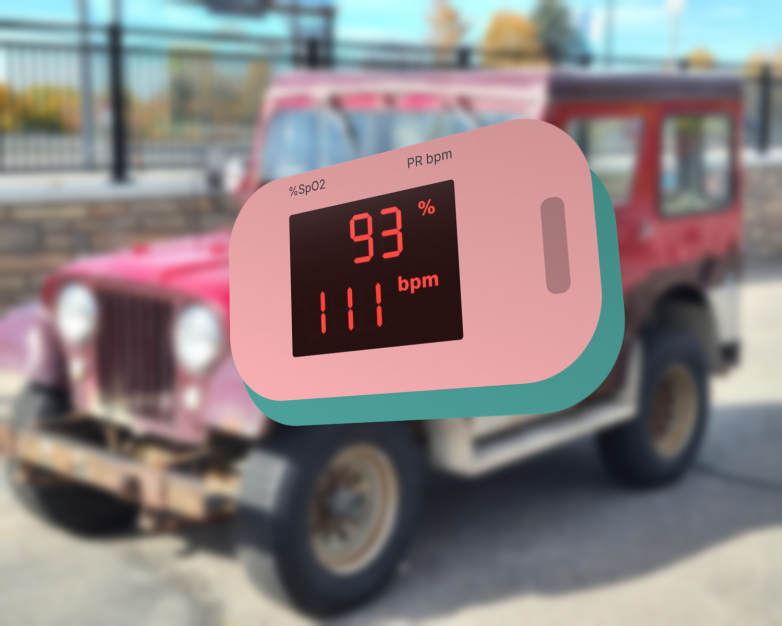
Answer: 93 %
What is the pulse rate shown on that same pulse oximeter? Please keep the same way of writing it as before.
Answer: 111 bpm
